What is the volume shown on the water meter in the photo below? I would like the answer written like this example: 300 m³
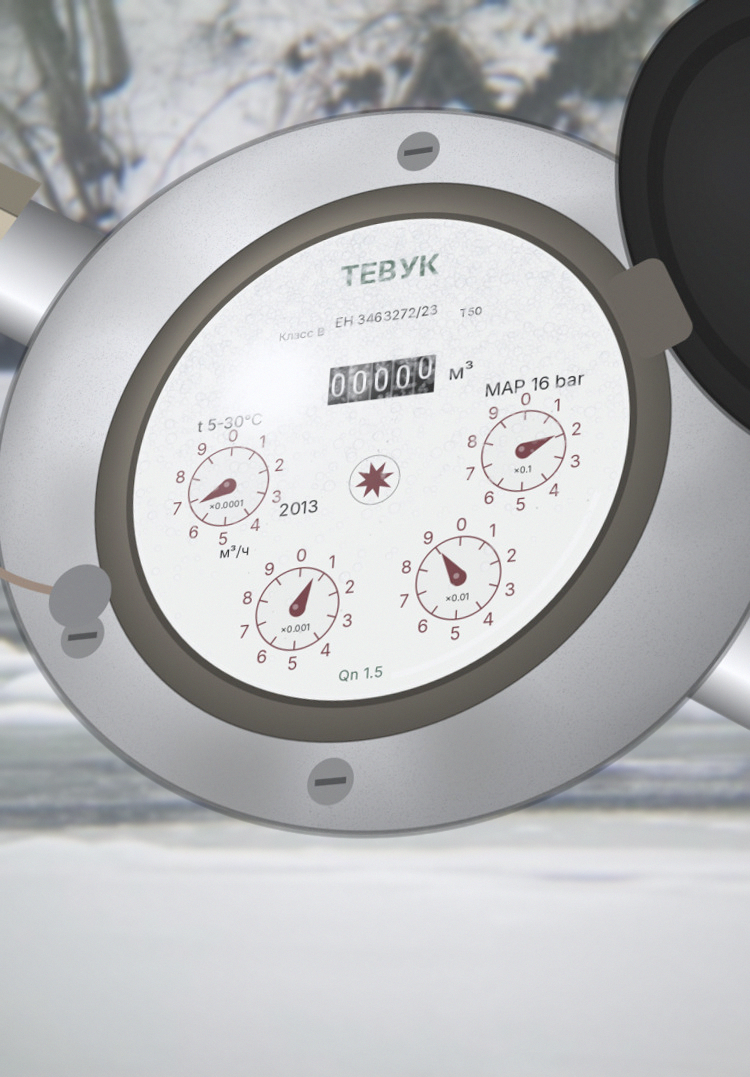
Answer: 0.1906 m³
